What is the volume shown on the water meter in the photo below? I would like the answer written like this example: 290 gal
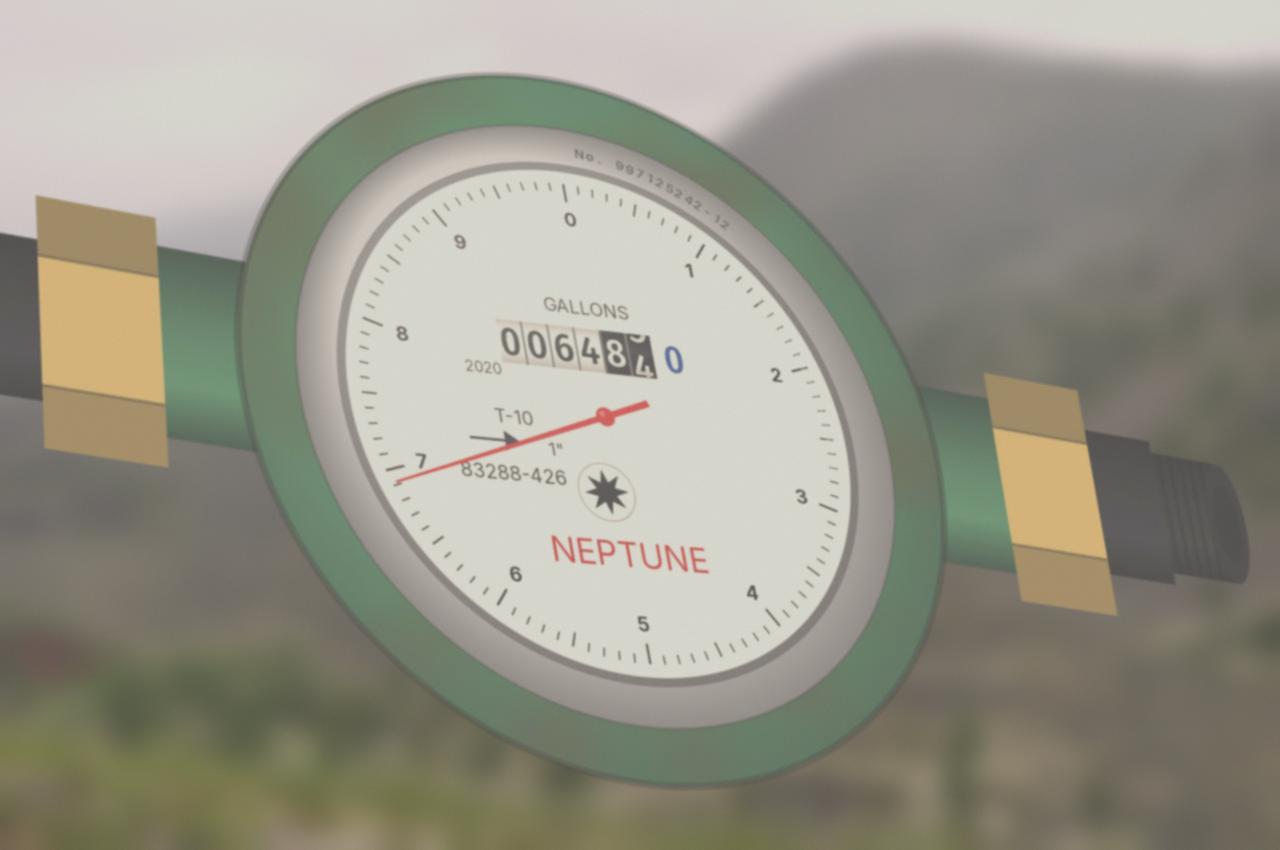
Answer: 64836.9 gal
